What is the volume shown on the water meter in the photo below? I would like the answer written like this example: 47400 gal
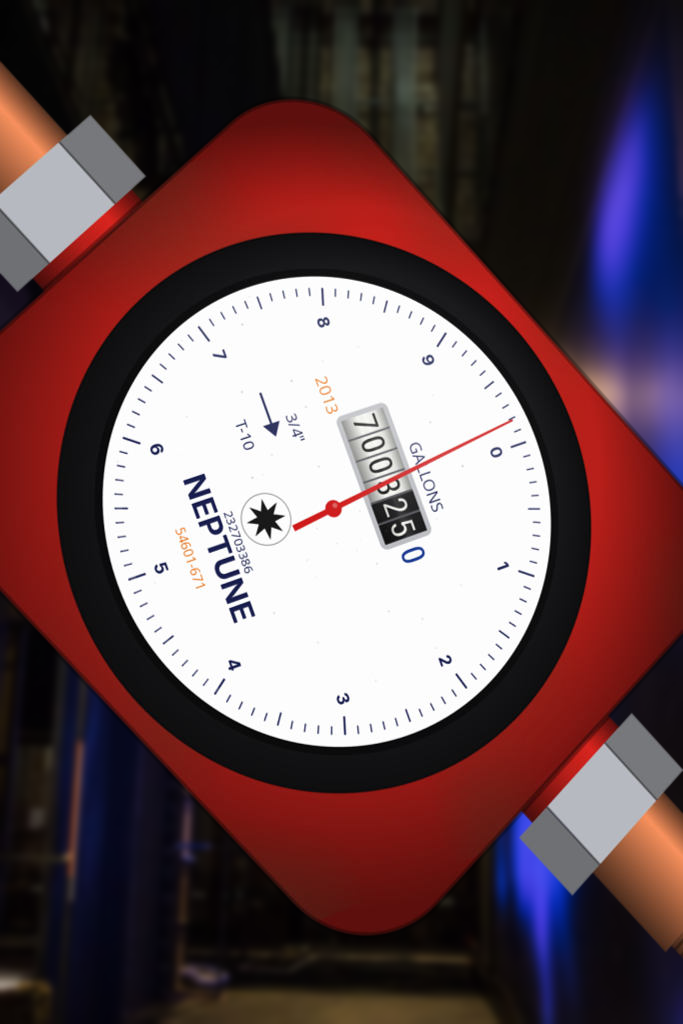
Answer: 7003249.8 gal
